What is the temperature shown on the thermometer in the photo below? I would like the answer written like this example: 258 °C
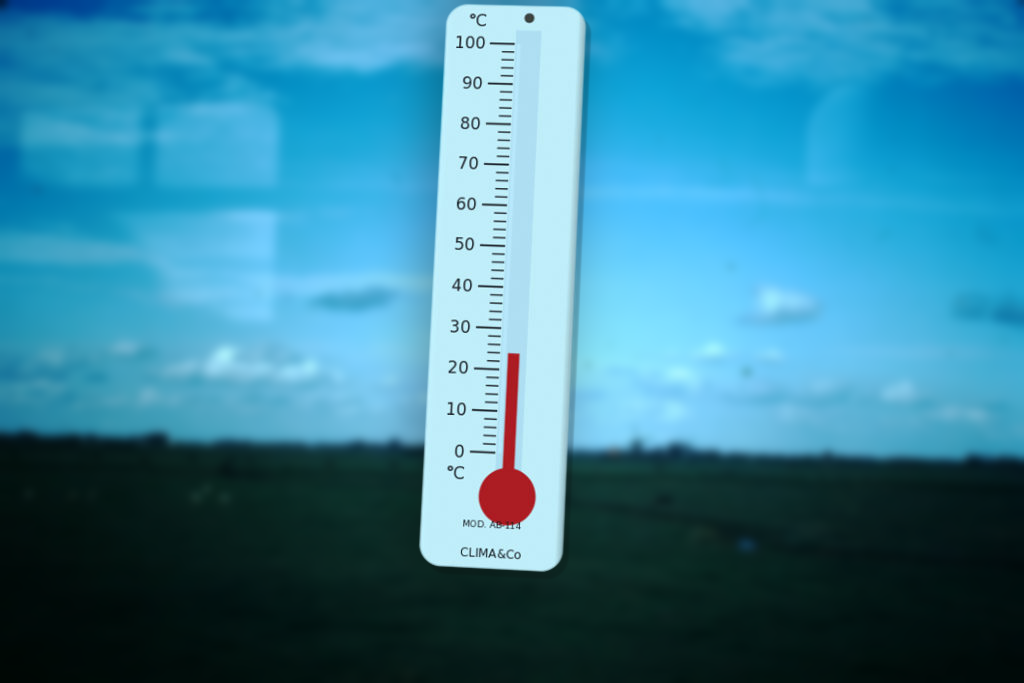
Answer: 24 °C
